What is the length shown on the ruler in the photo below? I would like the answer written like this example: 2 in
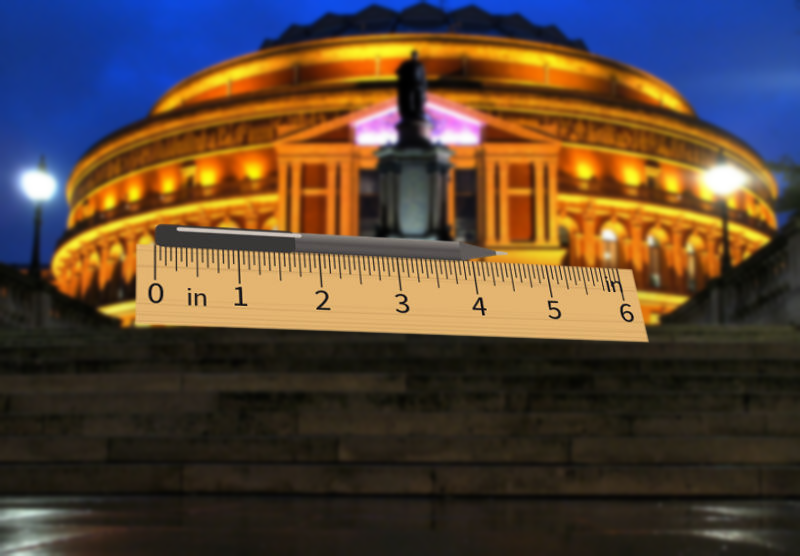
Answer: 4.5 in
